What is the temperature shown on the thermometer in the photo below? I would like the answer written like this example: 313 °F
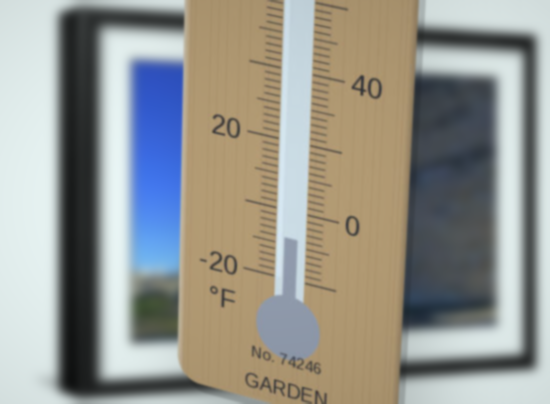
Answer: -8 °F
